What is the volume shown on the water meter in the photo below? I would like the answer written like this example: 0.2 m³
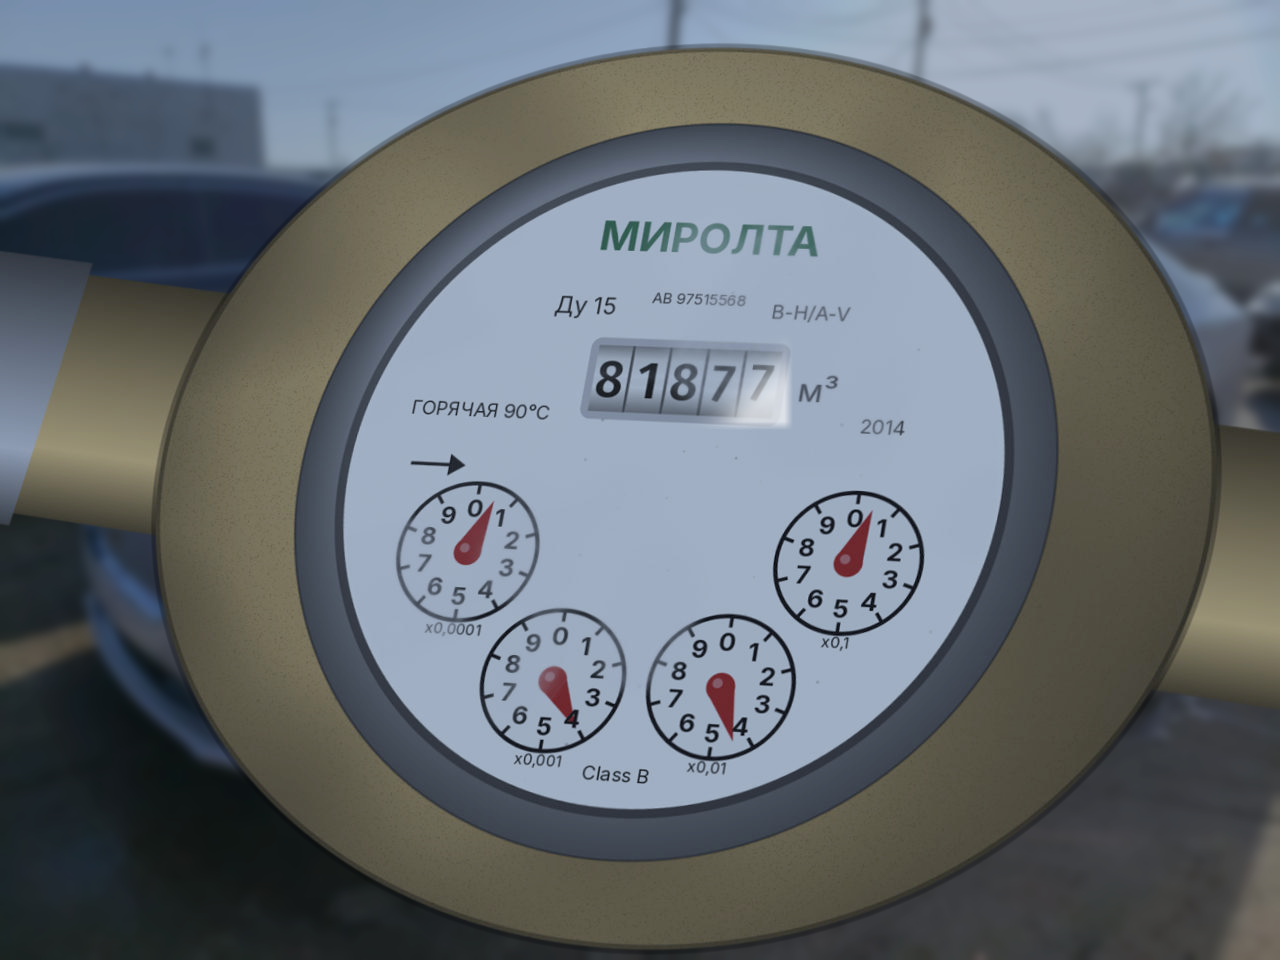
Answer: 81877.0440 m³
